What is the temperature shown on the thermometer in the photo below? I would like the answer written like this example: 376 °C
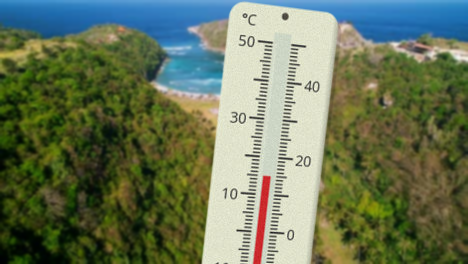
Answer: 15 °C
